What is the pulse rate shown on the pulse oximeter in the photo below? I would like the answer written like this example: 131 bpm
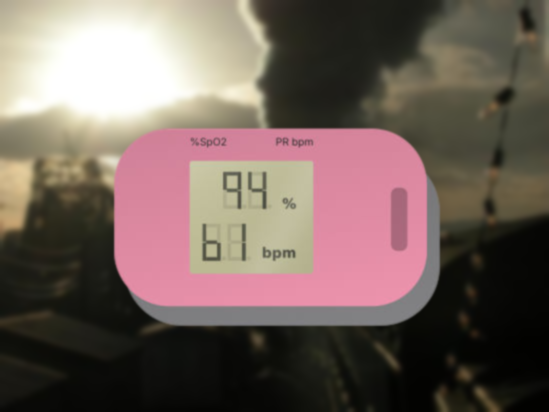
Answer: 61 bpm
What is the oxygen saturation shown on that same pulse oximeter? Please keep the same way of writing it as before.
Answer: 94 %
